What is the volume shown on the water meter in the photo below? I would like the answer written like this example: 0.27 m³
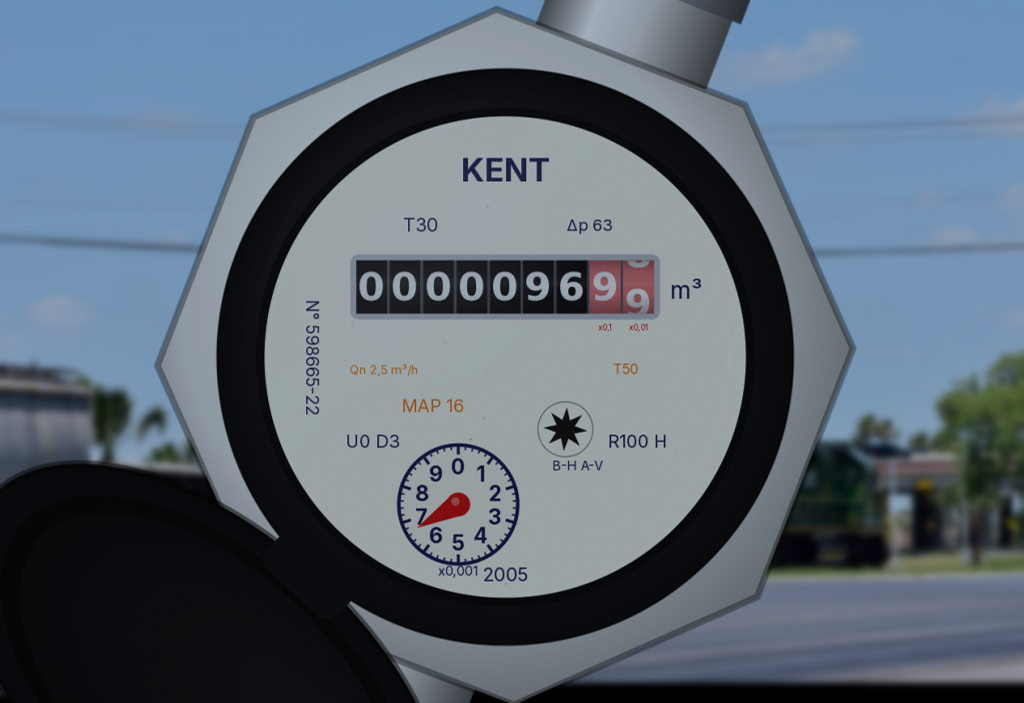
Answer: 96.986 m³
